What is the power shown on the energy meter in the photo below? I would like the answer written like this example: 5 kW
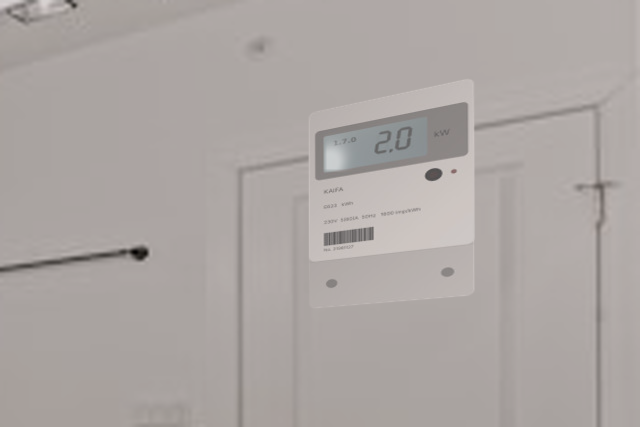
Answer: 2.0 kW
